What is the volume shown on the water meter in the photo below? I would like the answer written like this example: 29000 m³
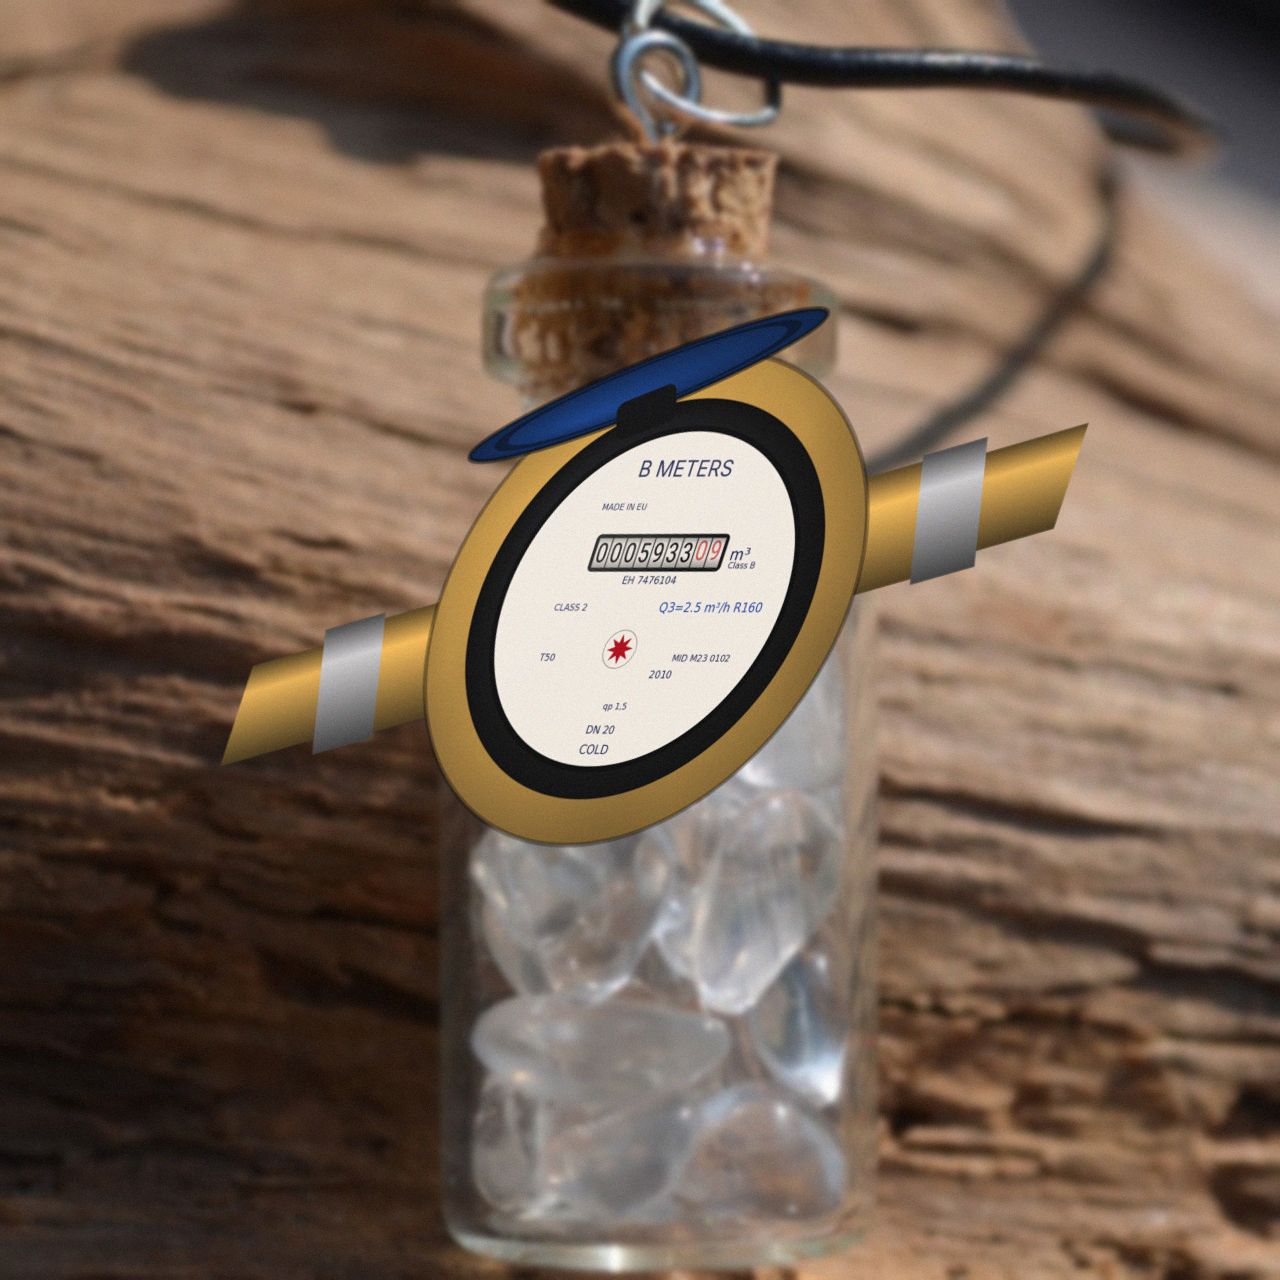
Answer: 5933.09 m³
